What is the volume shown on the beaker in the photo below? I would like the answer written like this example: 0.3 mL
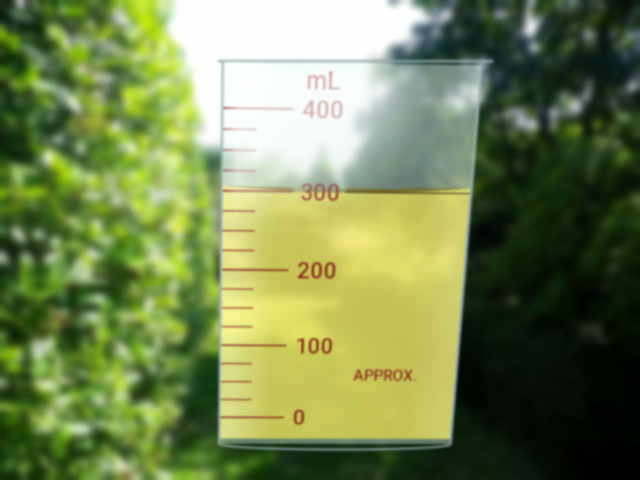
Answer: 300 mL
